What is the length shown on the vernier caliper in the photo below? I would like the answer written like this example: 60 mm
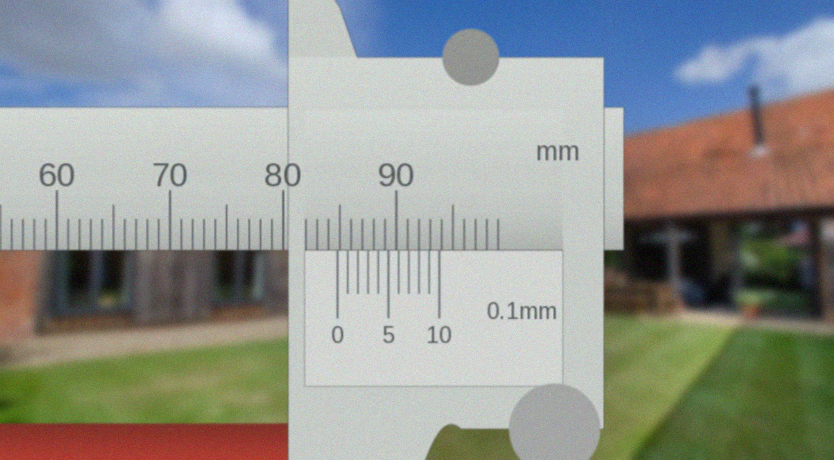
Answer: 84.8 mm
